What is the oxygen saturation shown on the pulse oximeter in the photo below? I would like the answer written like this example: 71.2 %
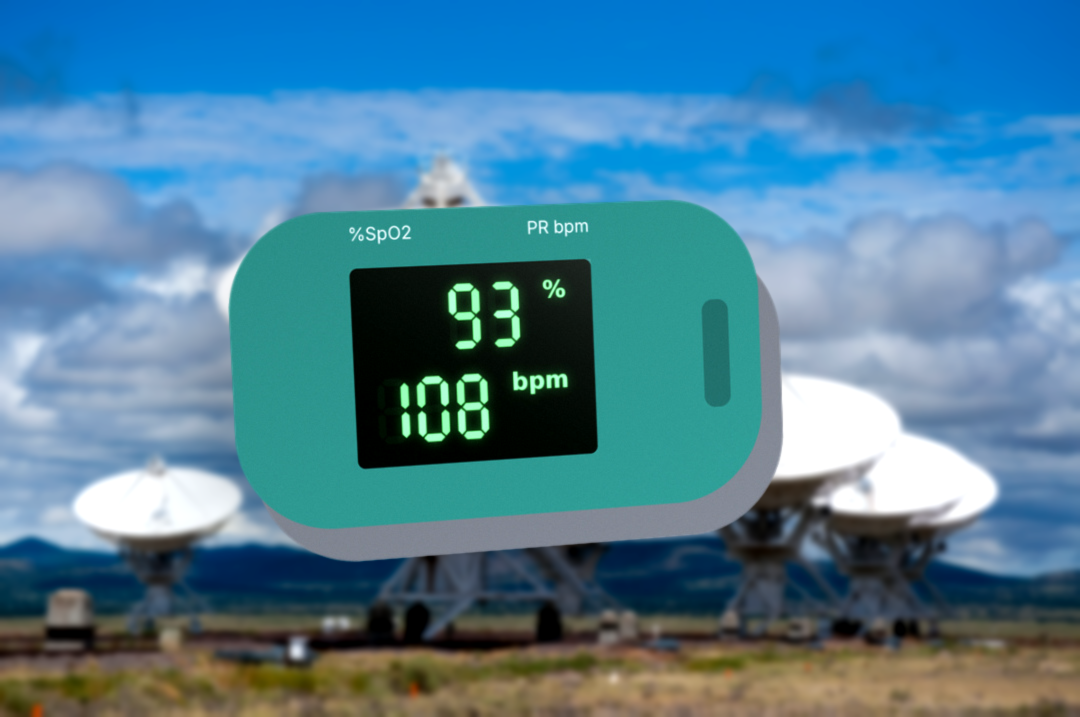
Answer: 93 %
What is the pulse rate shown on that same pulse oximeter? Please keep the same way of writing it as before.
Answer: 108 bpm
